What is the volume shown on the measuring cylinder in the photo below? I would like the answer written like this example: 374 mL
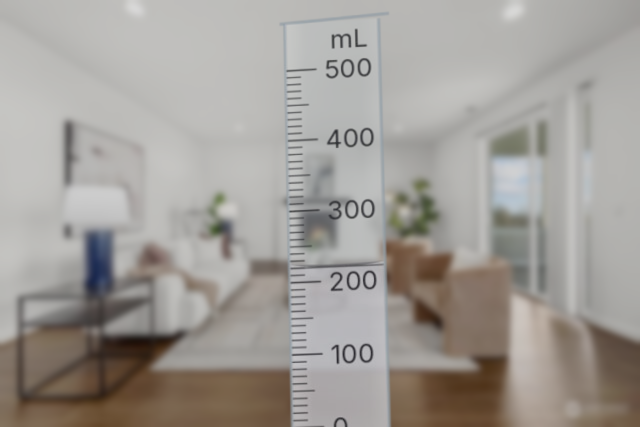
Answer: 220 mL
